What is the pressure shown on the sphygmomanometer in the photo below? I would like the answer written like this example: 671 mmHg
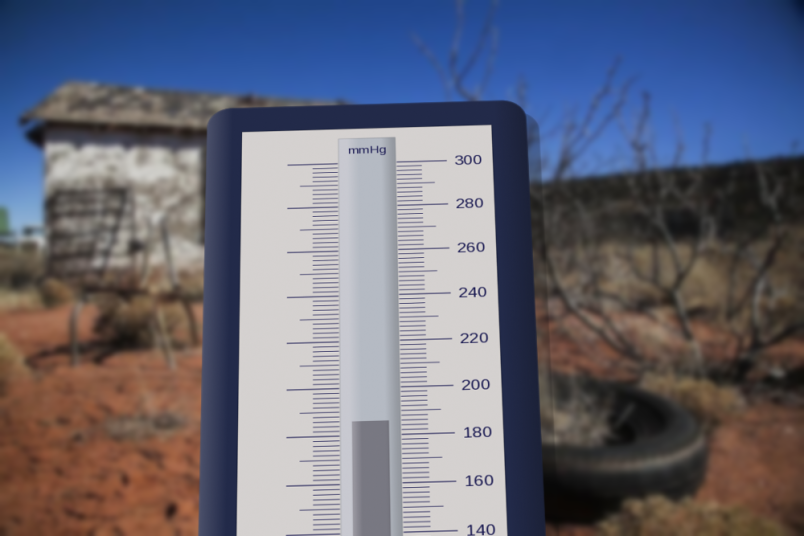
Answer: 186 mmHg
